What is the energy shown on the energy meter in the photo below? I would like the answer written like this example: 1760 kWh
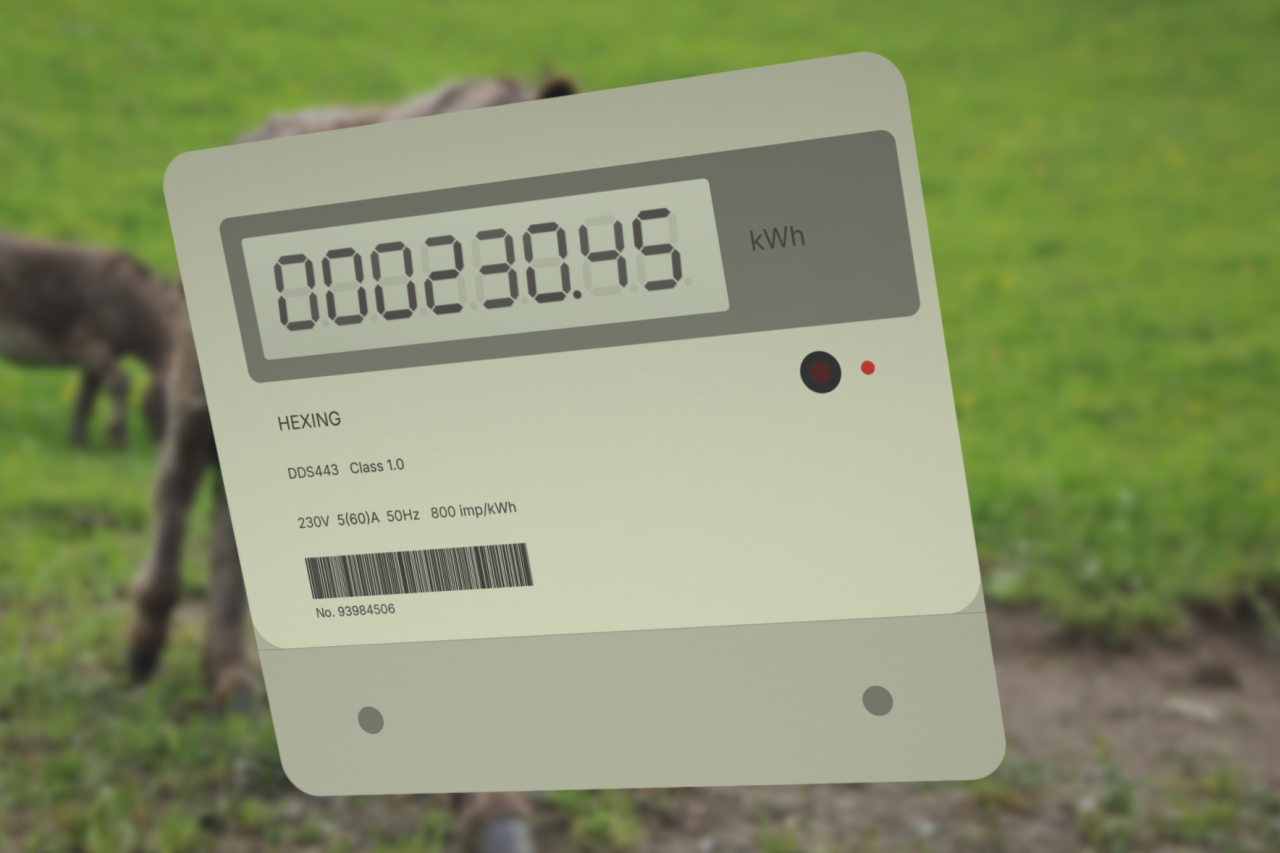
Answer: 230.45 kWh
